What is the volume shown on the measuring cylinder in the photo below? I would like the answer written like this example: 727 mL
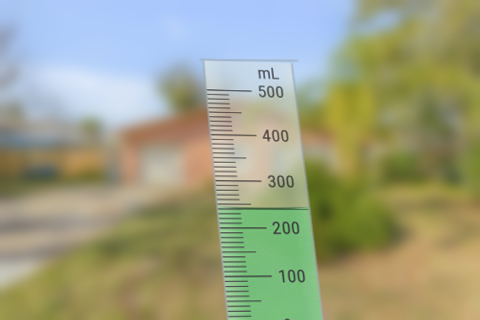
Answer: 240 mL
